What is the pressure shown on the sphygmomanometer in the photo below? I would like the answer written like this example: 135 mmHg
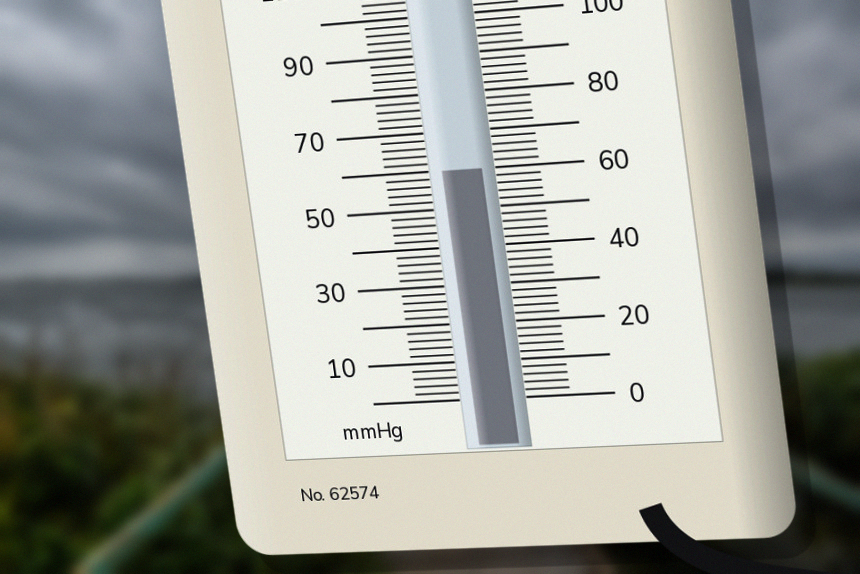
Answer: 60 mmHg
